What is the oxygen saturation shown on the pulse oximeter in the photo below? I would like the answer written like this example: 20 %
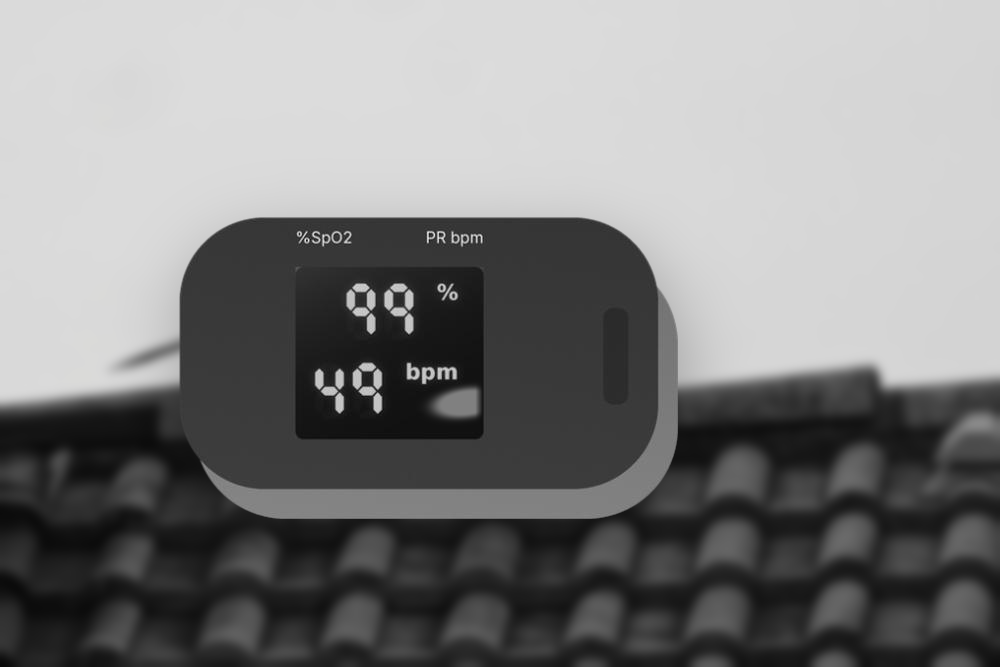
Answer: 99 %
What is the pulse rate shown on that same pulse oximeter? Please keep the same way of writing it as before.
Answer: 49 bpm
